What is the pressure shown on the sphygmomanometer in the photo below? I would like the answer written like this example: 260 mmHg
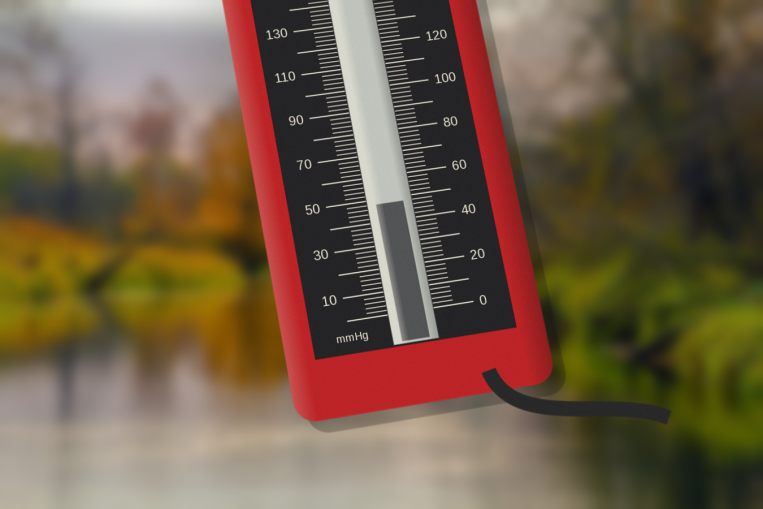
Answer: 48 mmHg
